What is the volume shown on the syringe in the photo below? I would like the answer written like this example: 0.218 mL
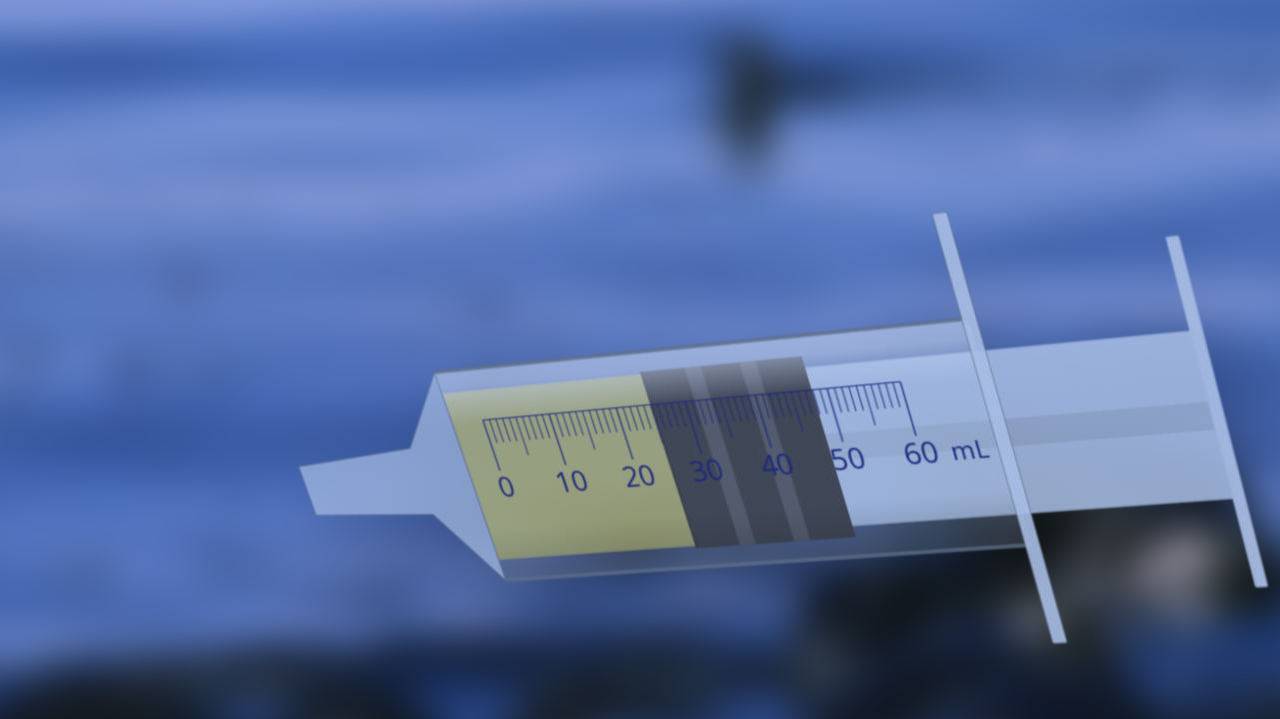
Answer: 25 mL
